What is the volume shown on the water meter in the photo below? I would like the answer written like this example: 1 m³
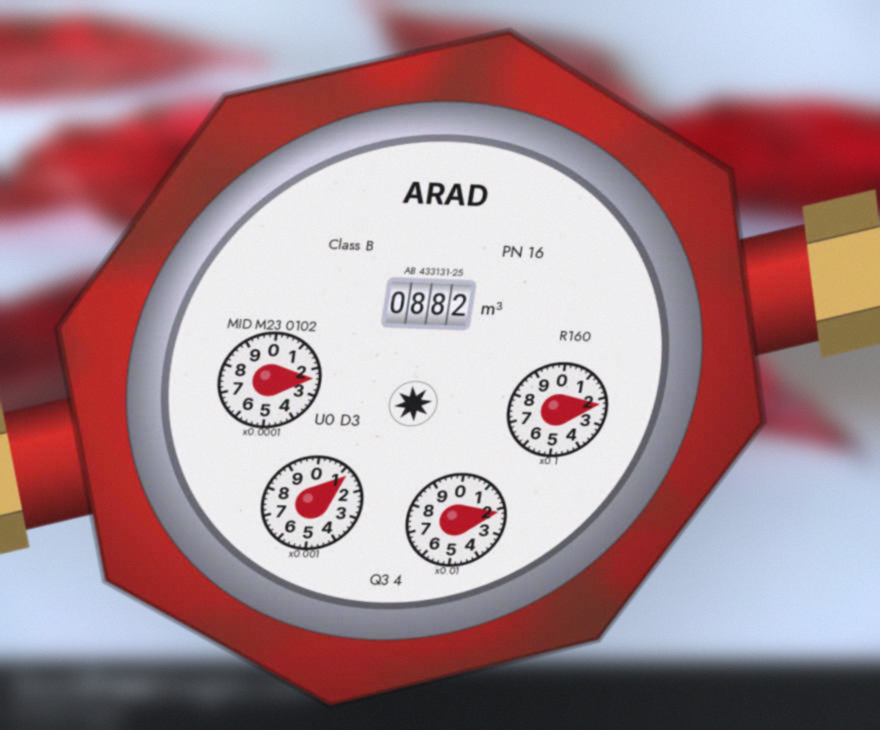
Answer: 882.2212 m³
